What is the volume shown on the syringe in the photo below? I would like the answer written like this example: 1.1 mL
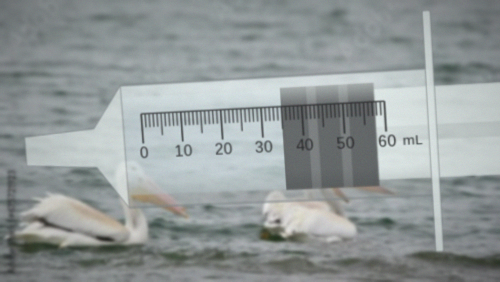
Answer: 35 mL
